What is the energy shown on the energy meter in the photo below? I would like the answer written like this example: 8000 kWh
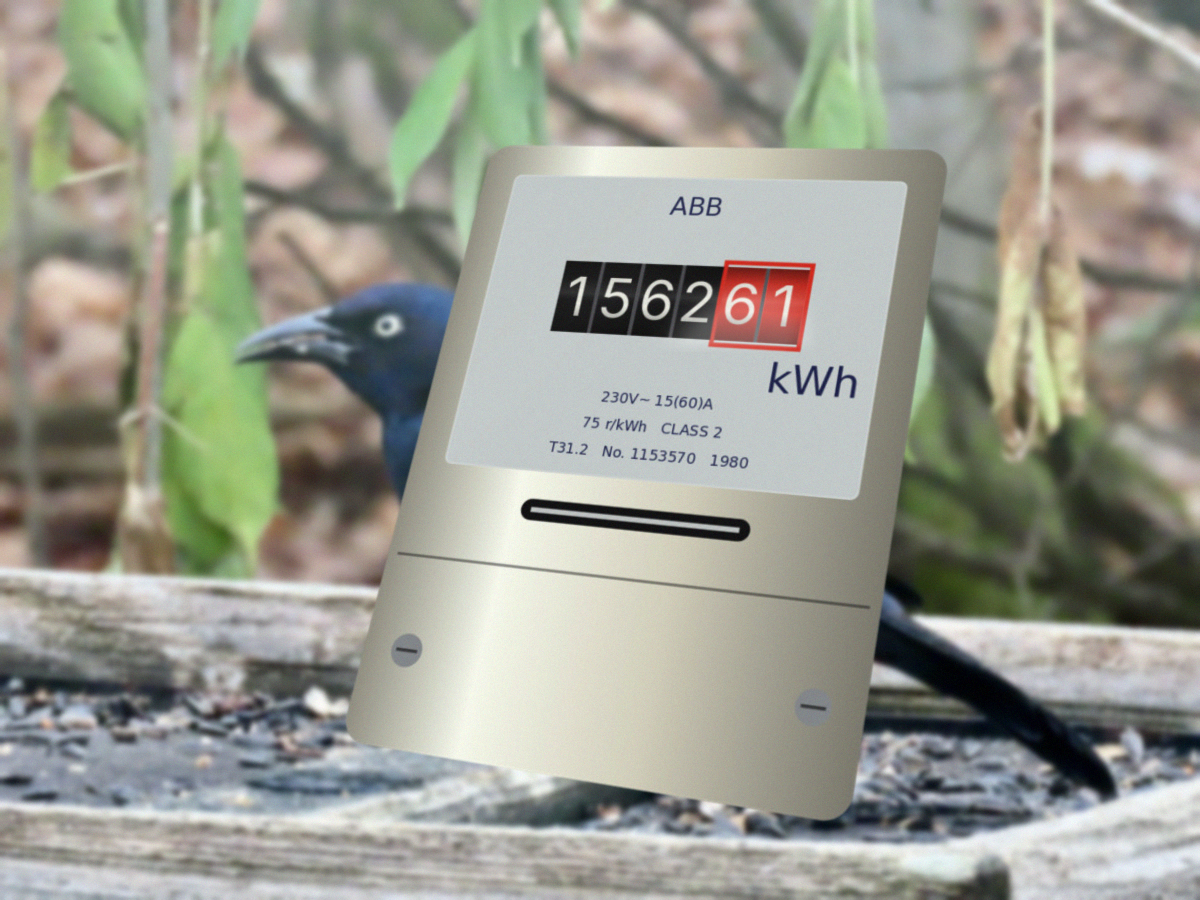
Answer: 1562.61 kWh
